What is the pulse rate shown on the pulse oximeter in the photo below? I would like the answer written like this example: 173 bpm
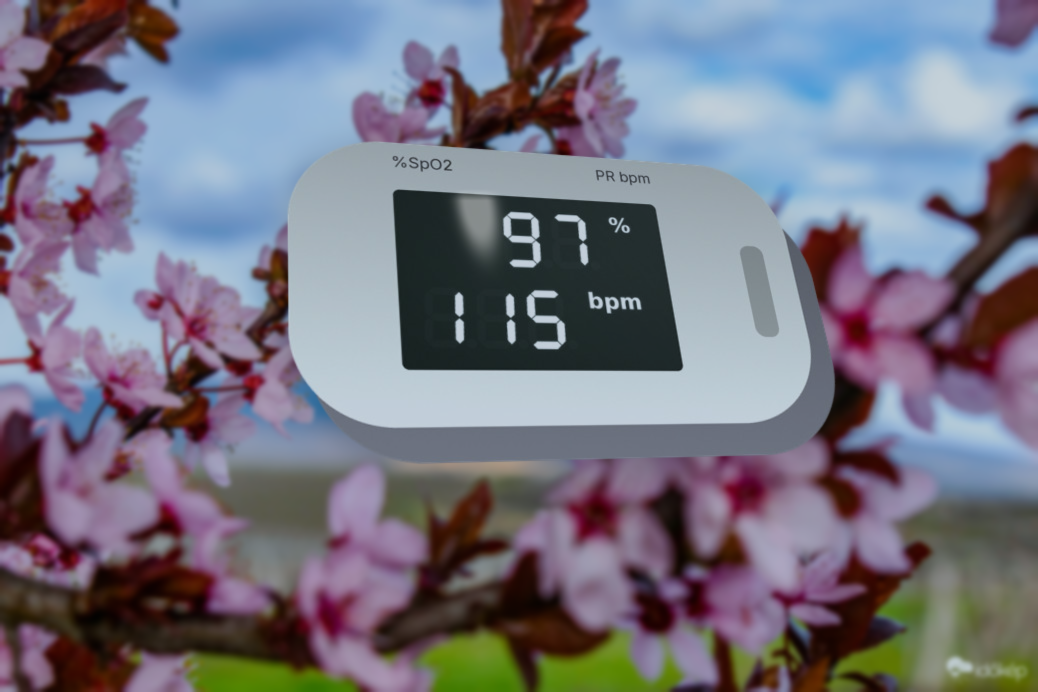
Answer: 115 bpm
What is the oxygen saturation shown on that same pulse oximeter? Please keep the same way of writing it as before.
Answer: 97 %
